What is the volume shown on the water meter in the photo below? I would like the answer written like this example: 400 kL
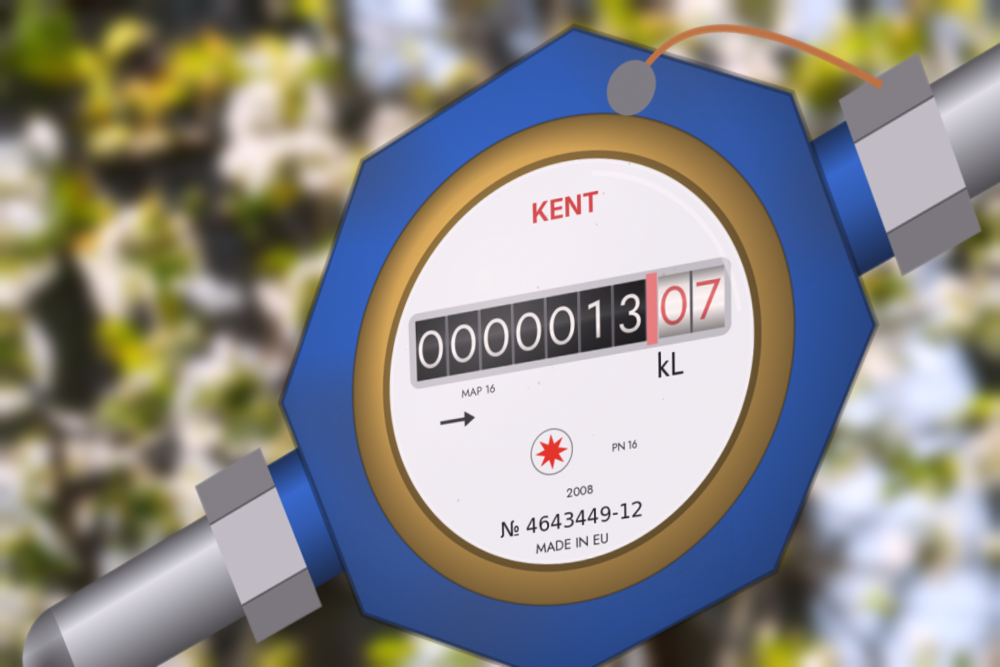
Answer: 13.07 kL
